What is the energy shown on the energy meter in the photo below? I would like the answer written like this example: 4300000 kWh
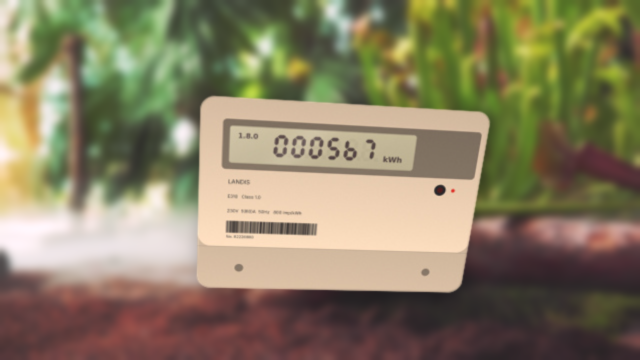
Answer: 567 kWh
